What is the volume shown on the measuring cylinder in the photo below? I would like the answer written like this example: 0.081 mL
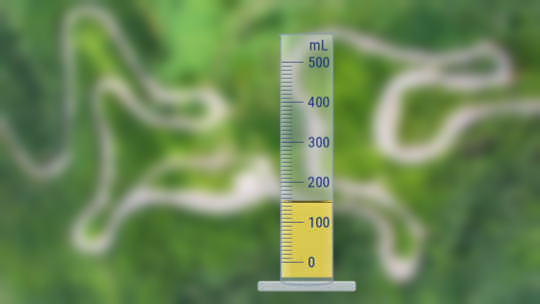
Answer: 150 mL
